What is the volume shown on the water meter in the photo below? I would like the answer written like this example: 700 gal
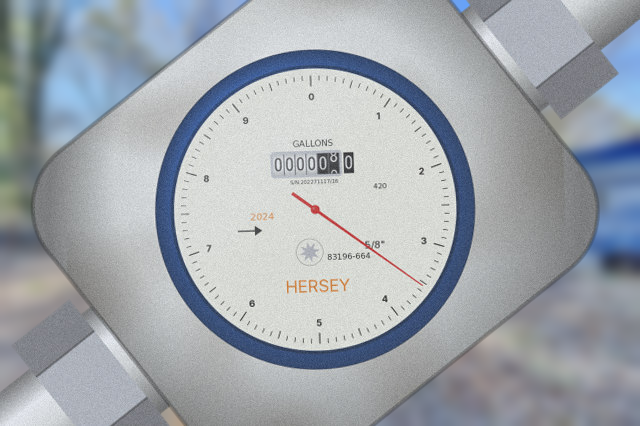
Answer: 83.5 gal
